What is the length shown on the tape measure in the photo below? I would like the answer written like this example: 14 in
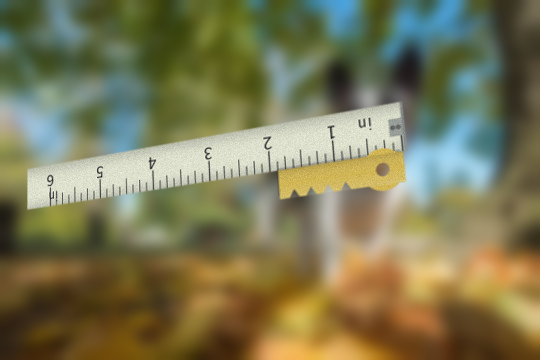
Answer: 1.875 in
